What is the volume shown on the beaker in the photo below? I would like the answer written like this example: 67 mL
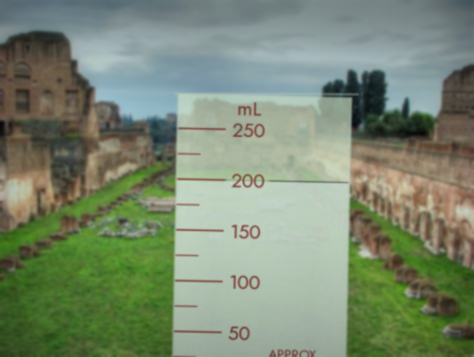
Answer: 200 mL
